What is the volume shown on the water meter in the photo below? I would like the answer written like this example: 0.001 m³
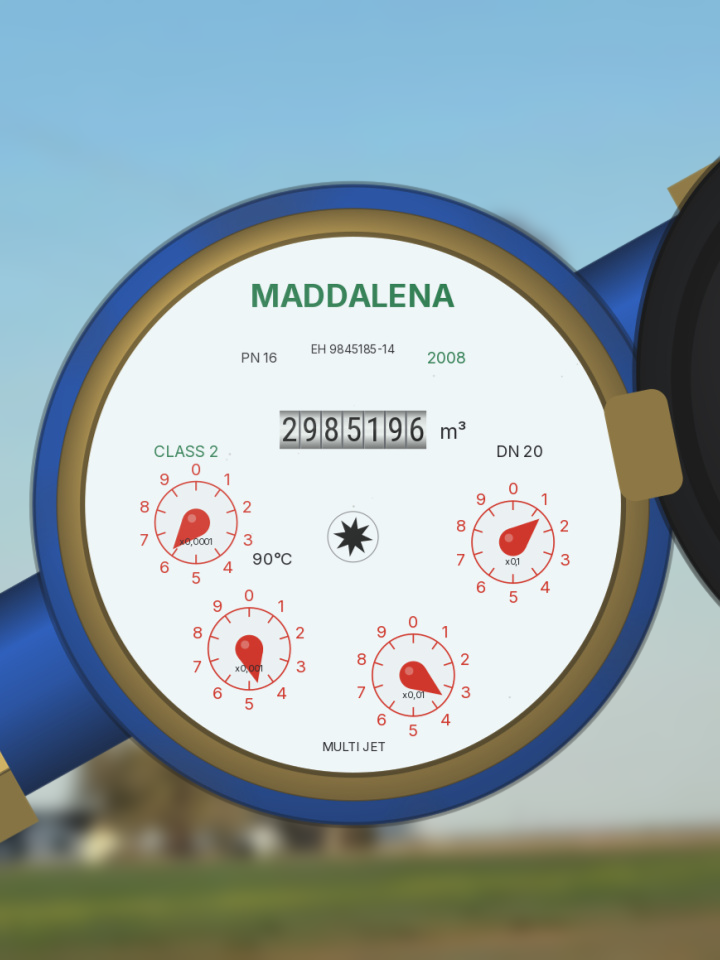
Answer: 2985196.1346 m³
